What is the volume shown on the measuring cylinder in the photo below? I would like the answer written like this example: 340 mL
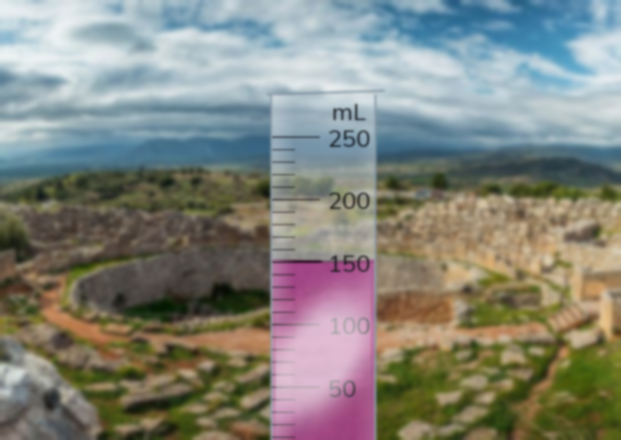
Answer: 150 mL
